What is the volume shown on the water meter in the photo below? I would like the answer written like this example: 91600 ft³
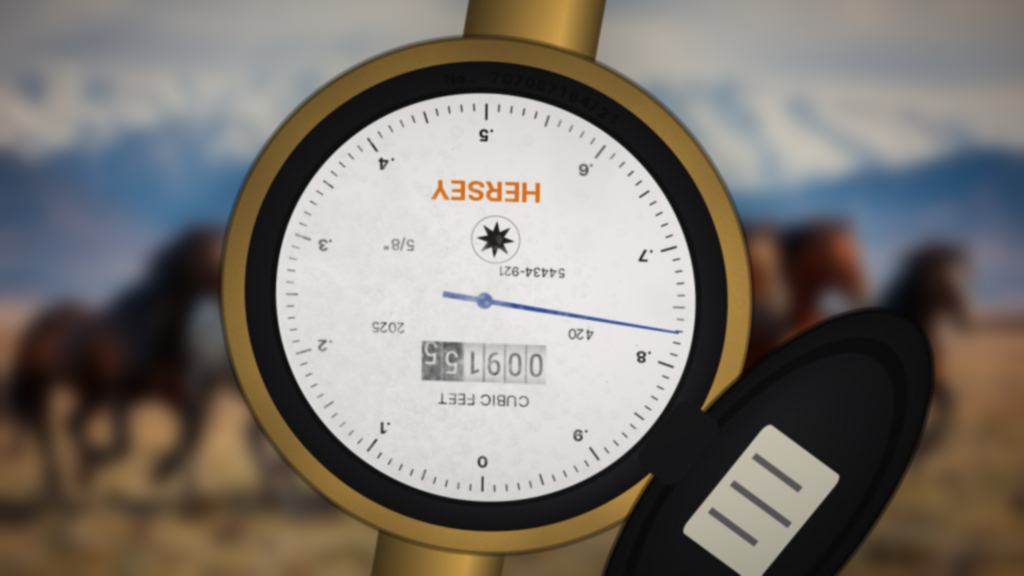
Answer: 9154.77 ft³
